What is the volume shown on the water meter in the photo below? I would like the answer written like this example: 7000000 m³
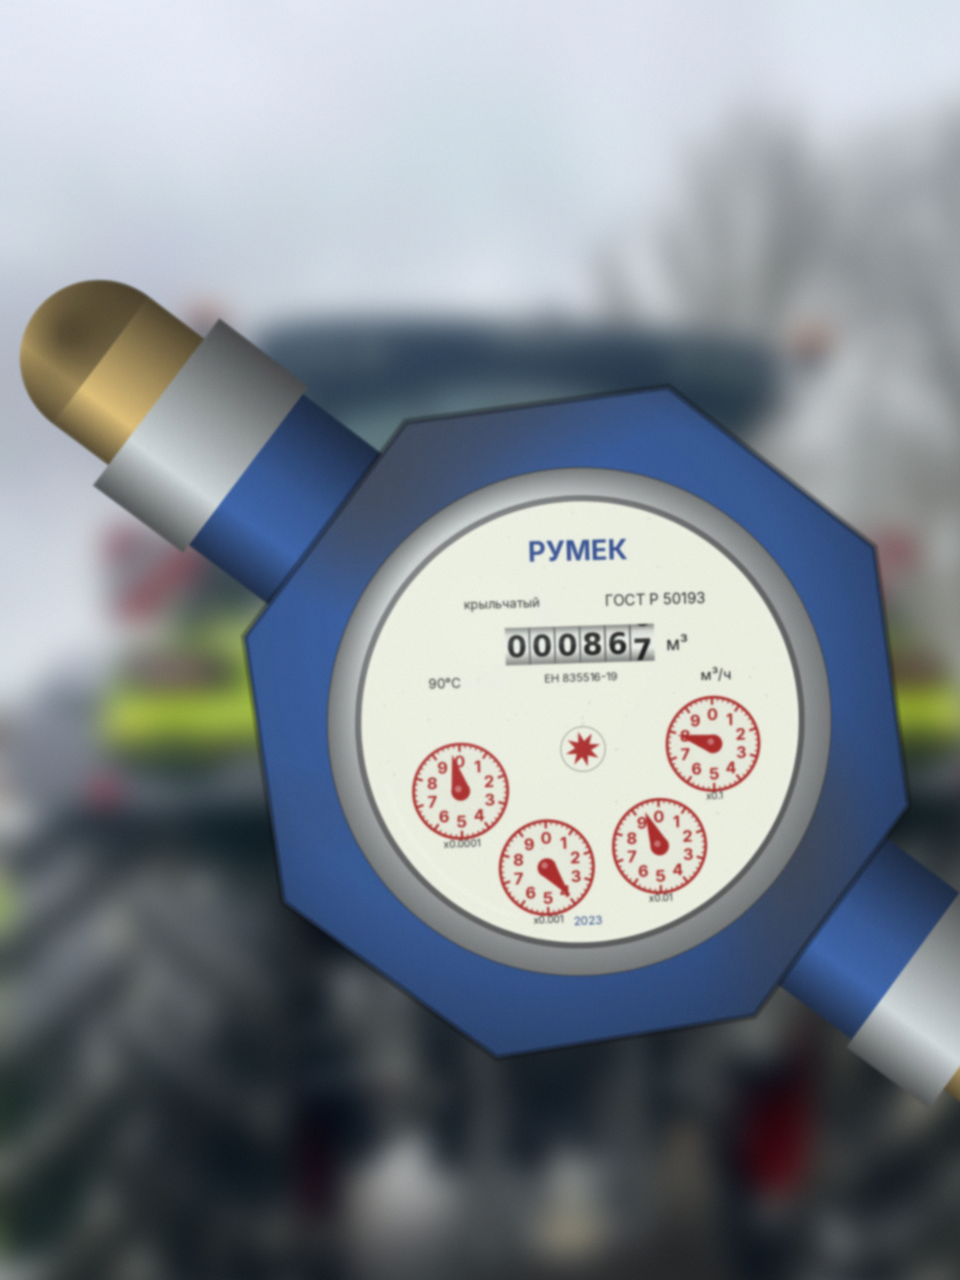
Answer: 866.7939 m³
